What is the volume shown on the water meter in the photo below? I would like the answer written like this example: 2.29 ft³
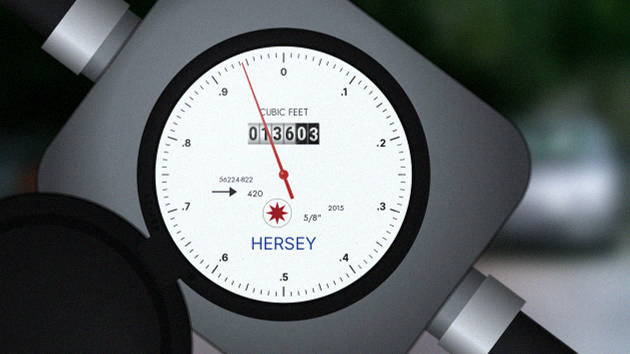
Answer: 13602.94 ft³
